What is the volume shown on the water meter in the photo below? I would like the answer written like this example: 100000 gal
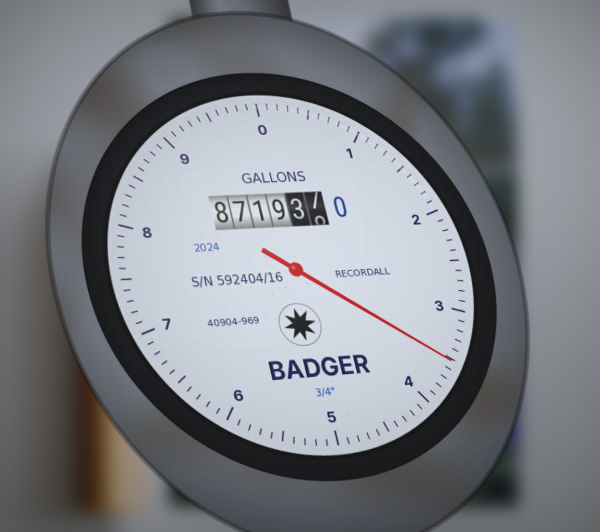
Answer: 8719373.5 gal
